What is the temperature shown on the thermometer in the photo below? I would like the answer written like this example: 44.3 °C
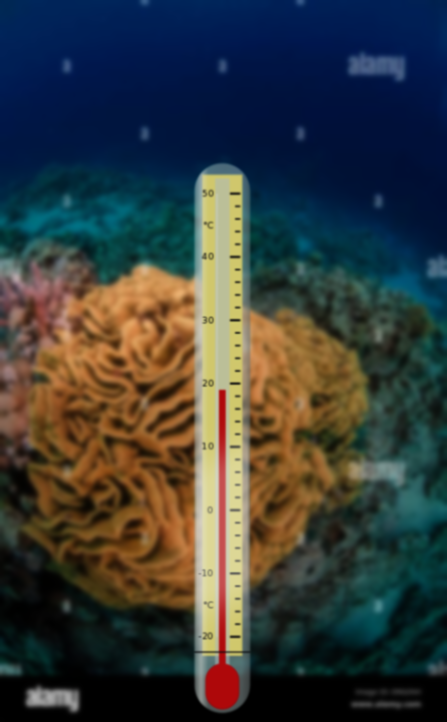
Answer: 19 °C
